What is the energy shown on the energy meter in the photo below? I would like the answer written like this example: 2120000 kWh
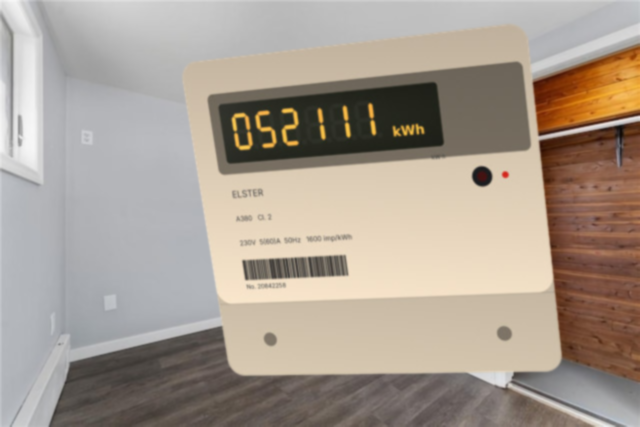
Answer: 52111 kWh
